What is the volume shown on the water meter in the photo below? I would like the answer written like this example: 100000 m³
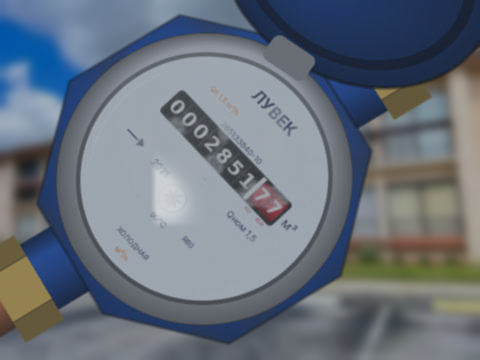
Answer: 2851.77 m³
